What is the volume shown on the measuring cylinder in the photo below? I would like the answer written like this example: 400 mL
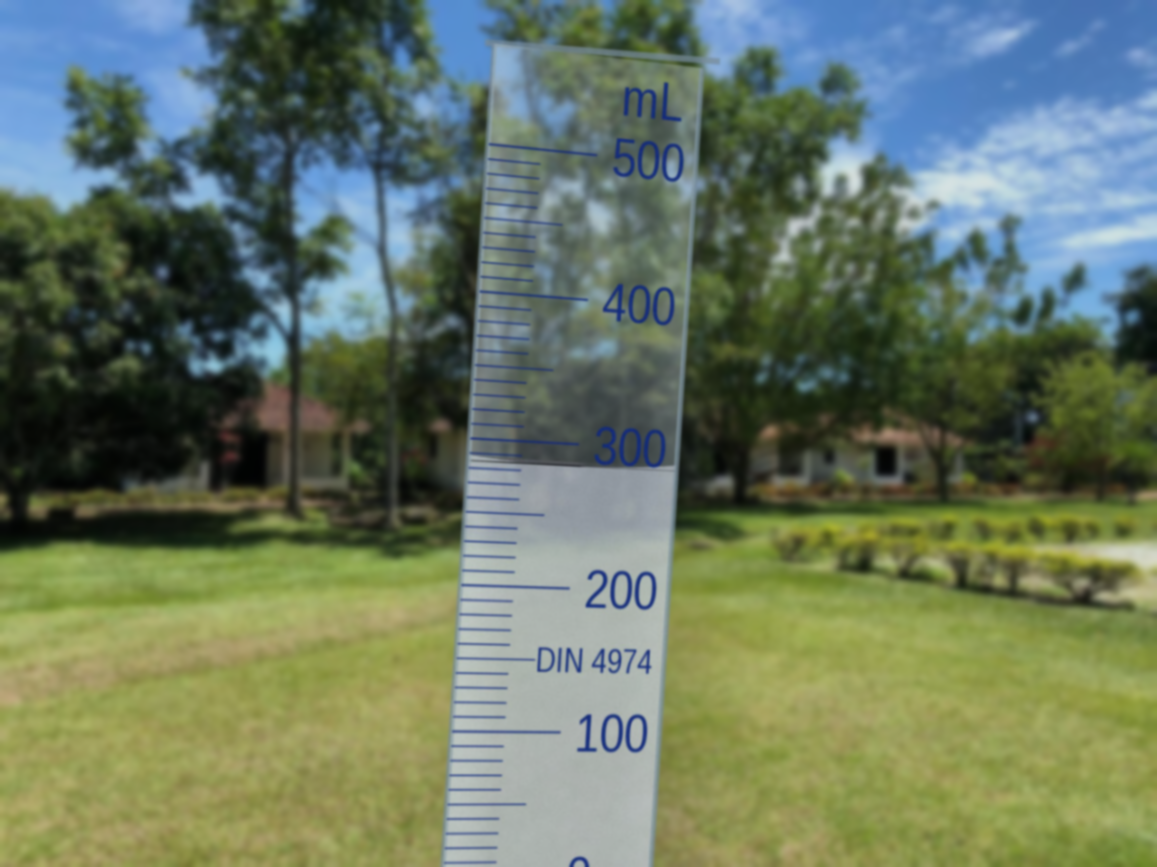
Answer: 285 mL
